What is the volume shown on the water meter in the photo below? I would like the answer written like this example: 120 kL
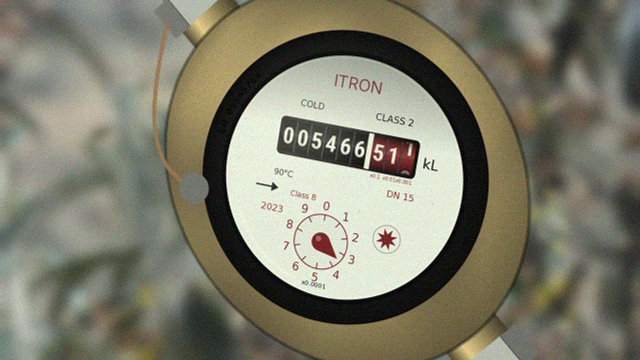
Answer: 5466.5113 kL
